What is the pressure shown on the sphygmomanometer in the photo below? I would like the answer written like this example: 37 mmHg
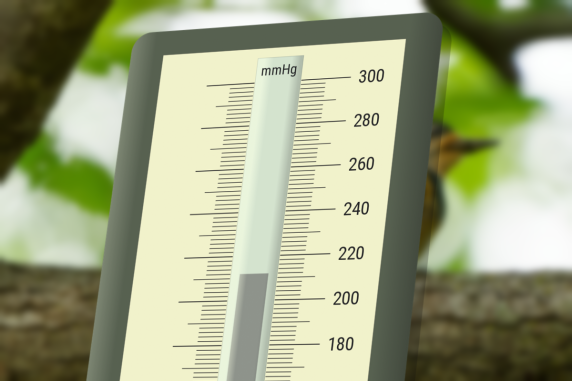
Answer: 212 mmHg
